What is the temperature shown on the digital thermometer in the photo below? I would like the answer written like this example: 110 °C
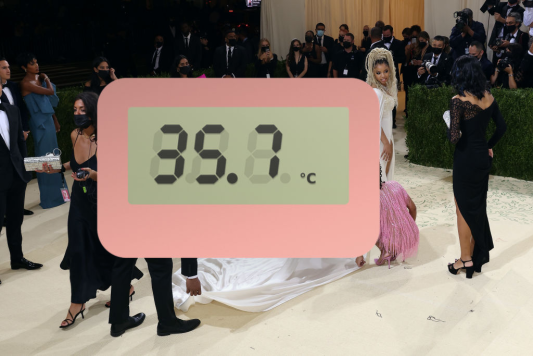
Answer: 35.7 °C
